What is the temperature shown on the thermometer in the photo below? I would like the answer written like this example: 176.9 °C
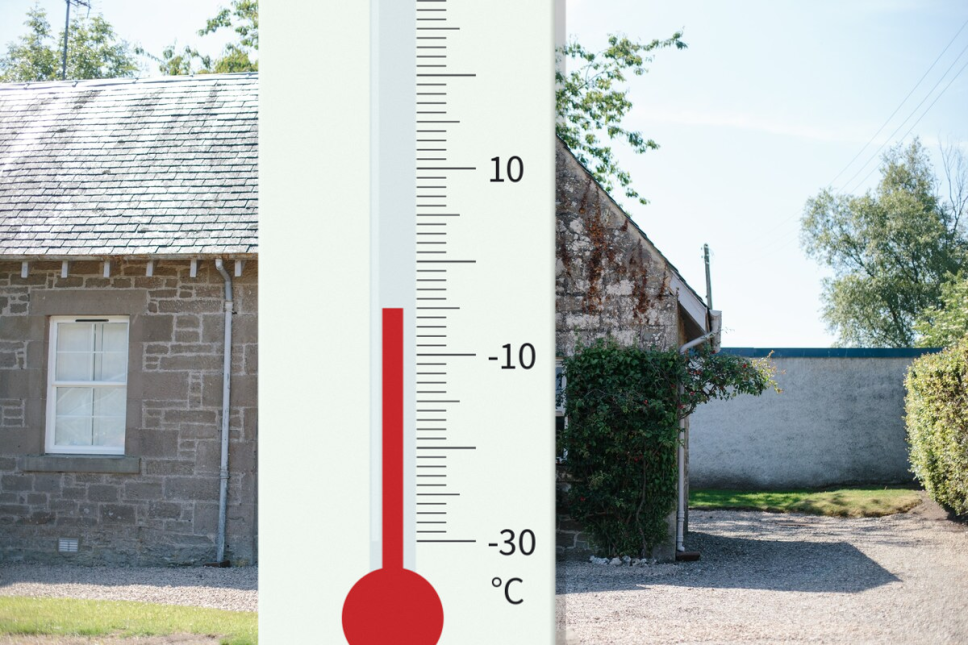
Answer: -5 °C
